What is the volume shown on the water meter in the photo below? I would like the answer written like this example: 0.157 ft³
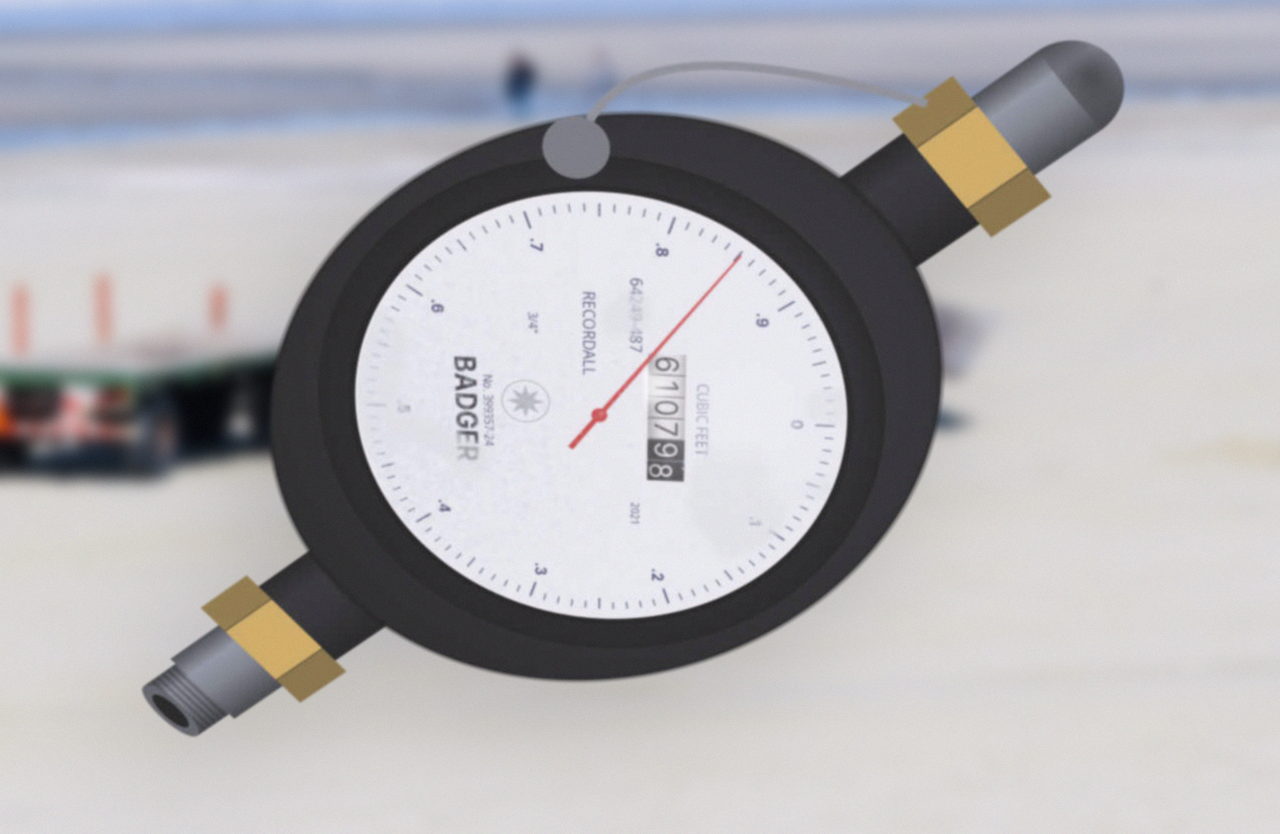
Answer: 610797.85 ft³
